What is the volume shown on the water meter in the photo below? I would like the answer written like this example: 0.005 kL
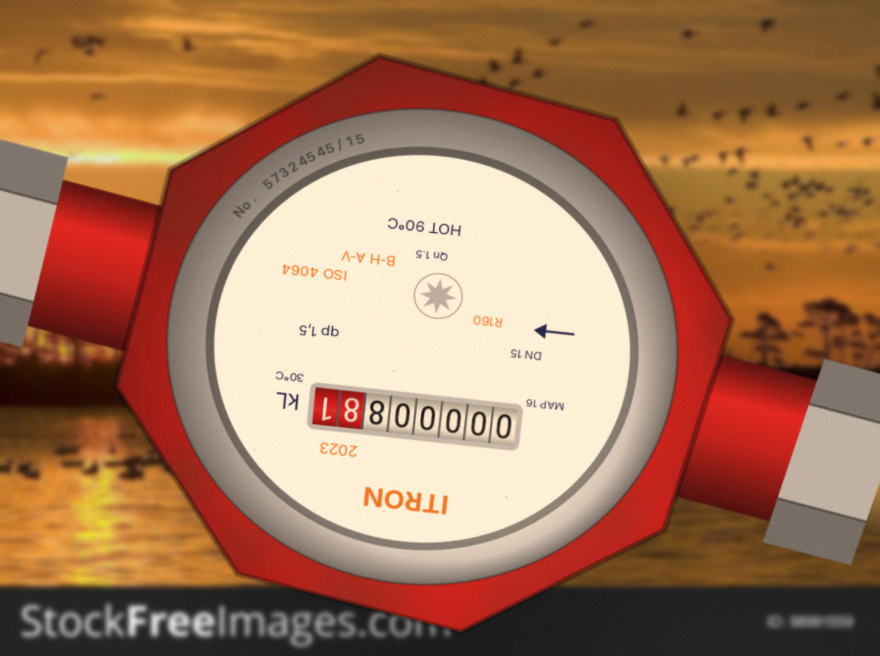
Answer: 8.81 kL
